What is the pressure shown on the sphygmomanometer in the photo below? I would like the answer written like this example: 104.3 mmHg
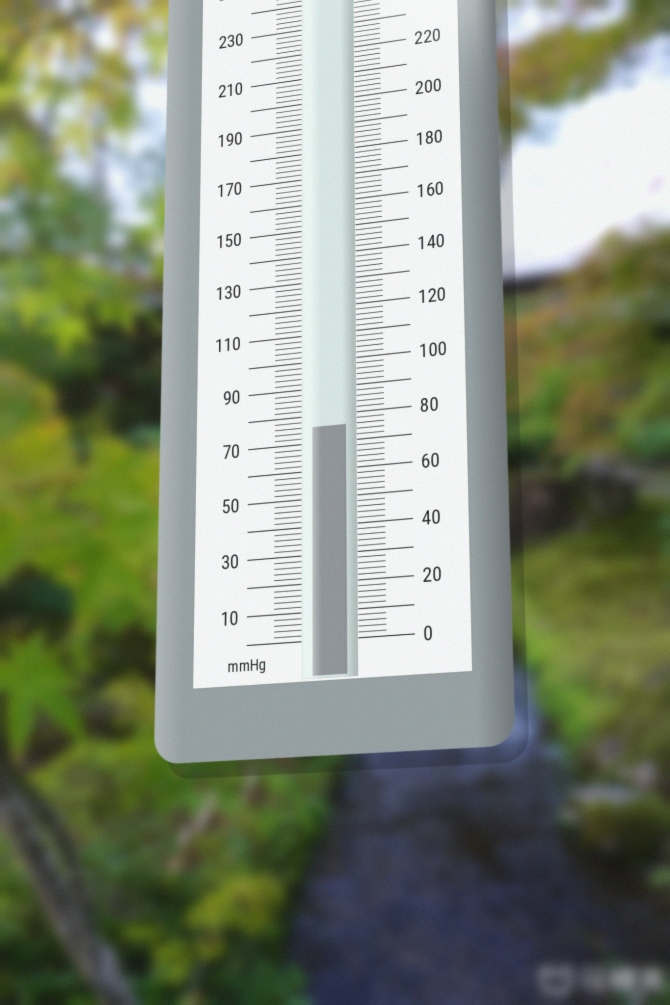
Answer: 76 mmHg
